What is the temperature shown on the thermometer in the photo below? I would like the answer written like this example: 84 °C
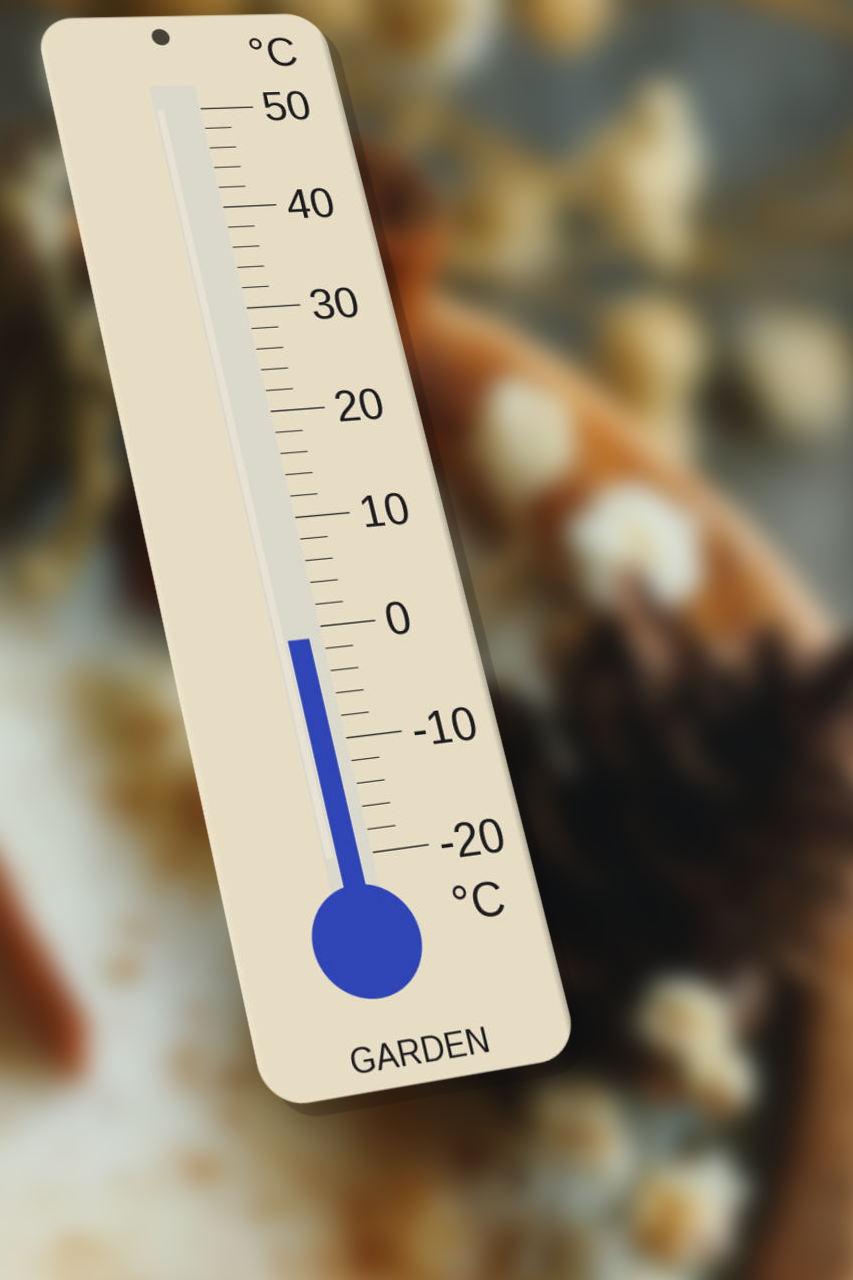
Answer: -1 °C
